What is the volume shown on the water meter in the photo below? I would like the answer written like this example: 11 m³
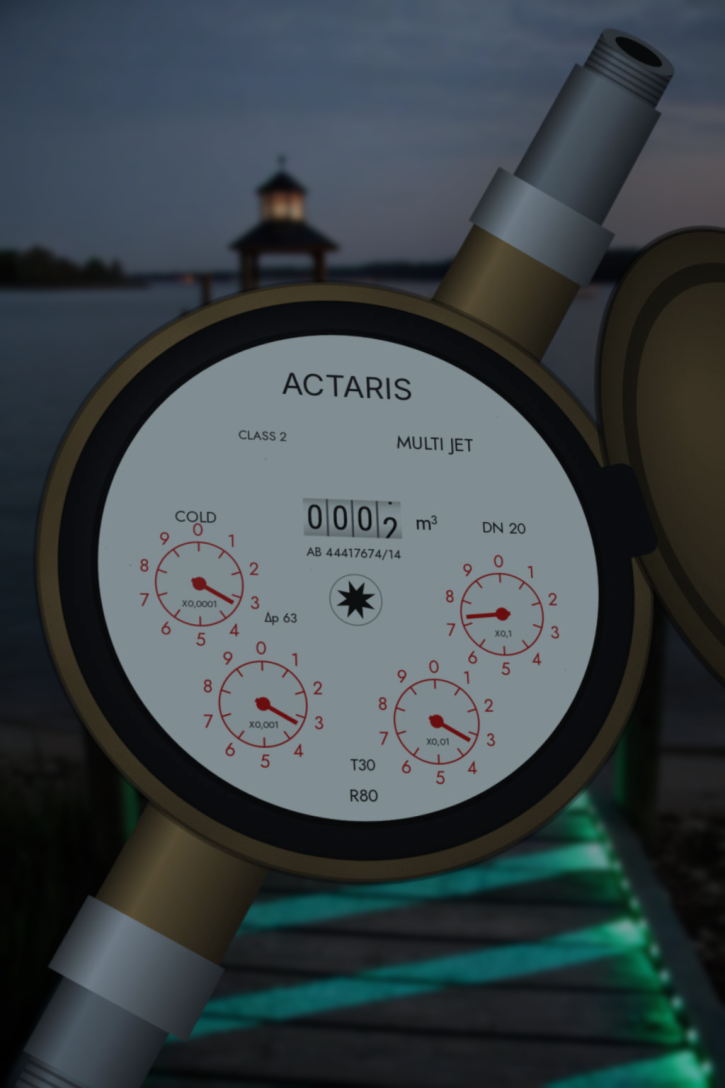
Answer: 1.7333 m³
